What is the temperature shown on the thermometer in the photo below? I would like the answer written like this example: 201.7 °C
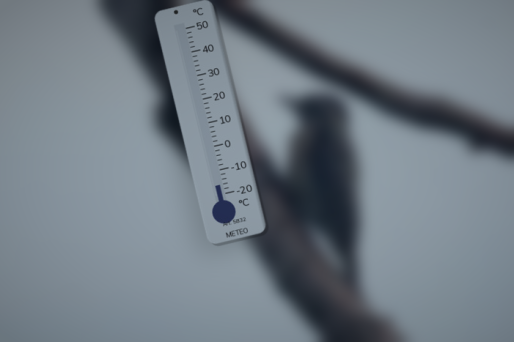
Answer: -16 °C
